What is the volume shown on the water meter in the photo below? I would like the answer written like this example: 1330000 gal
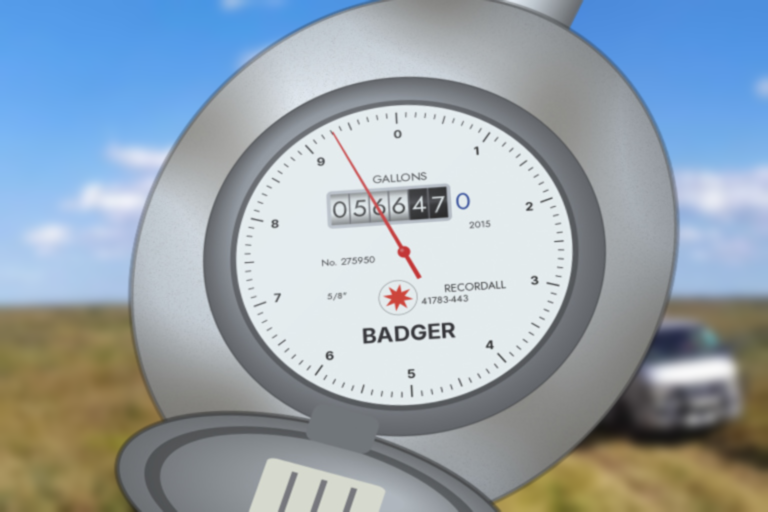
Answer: 566469.3 gal
